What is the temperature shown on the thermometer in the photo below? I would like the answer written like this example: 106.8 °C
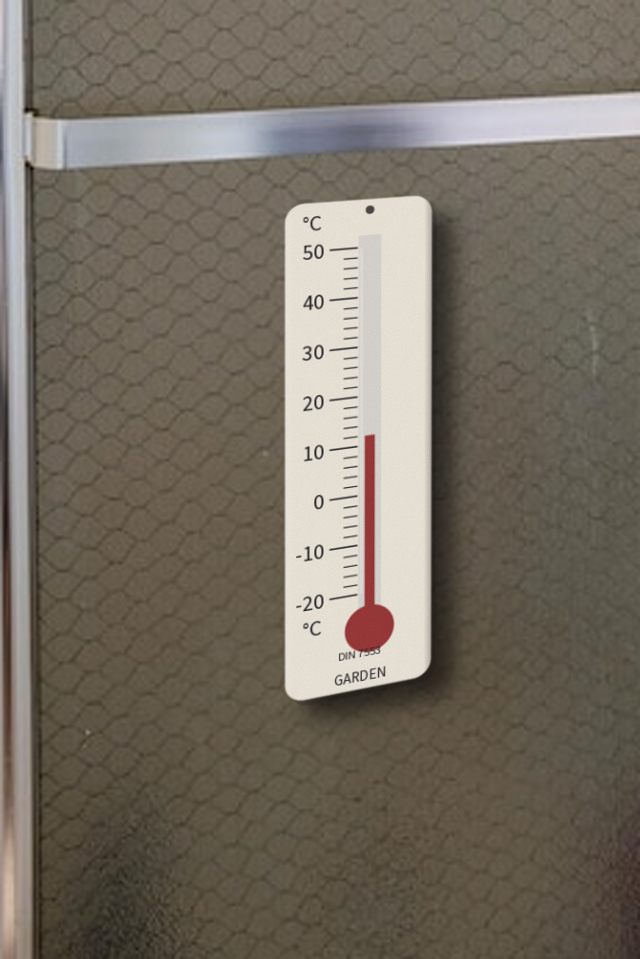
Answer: 12 °C
